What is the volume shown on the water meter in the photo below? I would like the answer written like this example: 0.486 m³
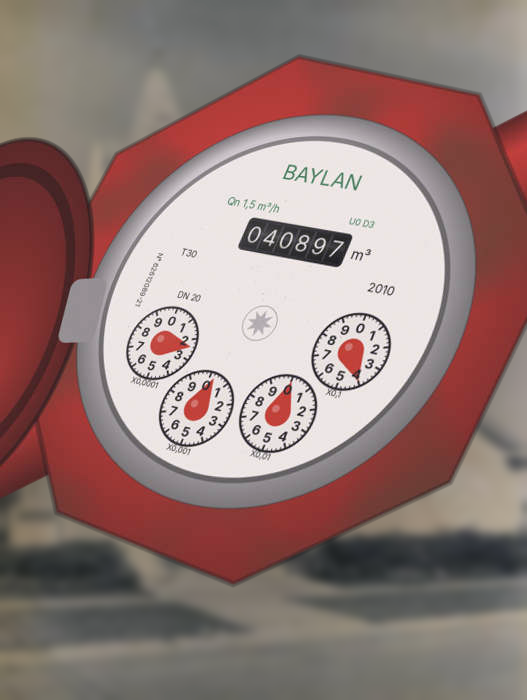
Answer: 40897.4002 m³
